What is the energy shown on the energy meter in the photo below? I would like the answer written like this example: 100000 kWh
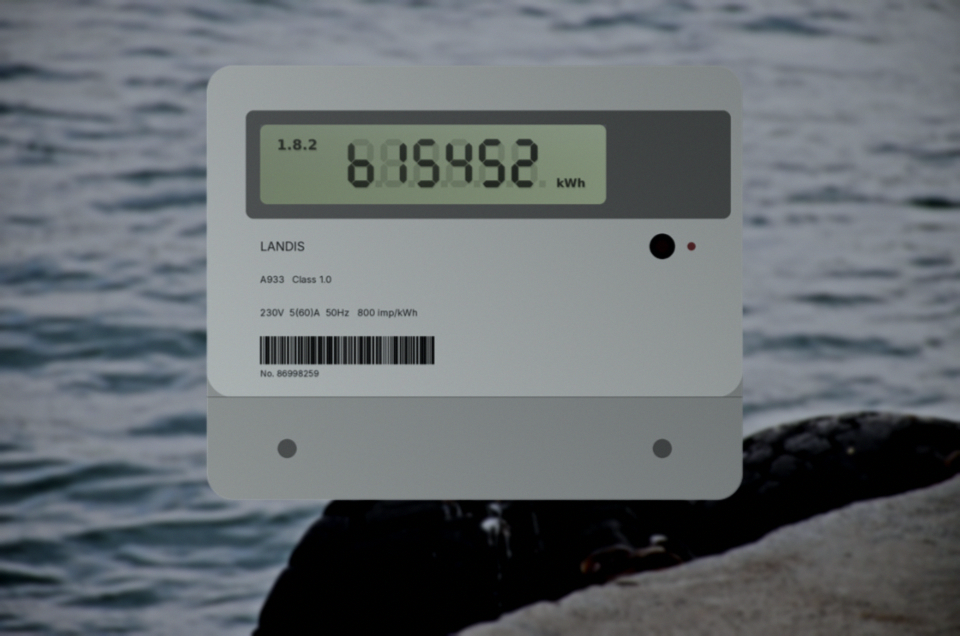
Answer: 615452 kWh
